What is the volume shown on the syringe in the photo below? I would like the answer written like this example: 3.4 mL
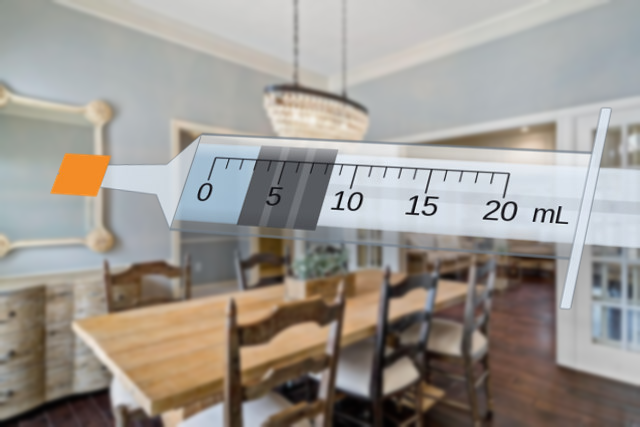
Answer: 3 mL
